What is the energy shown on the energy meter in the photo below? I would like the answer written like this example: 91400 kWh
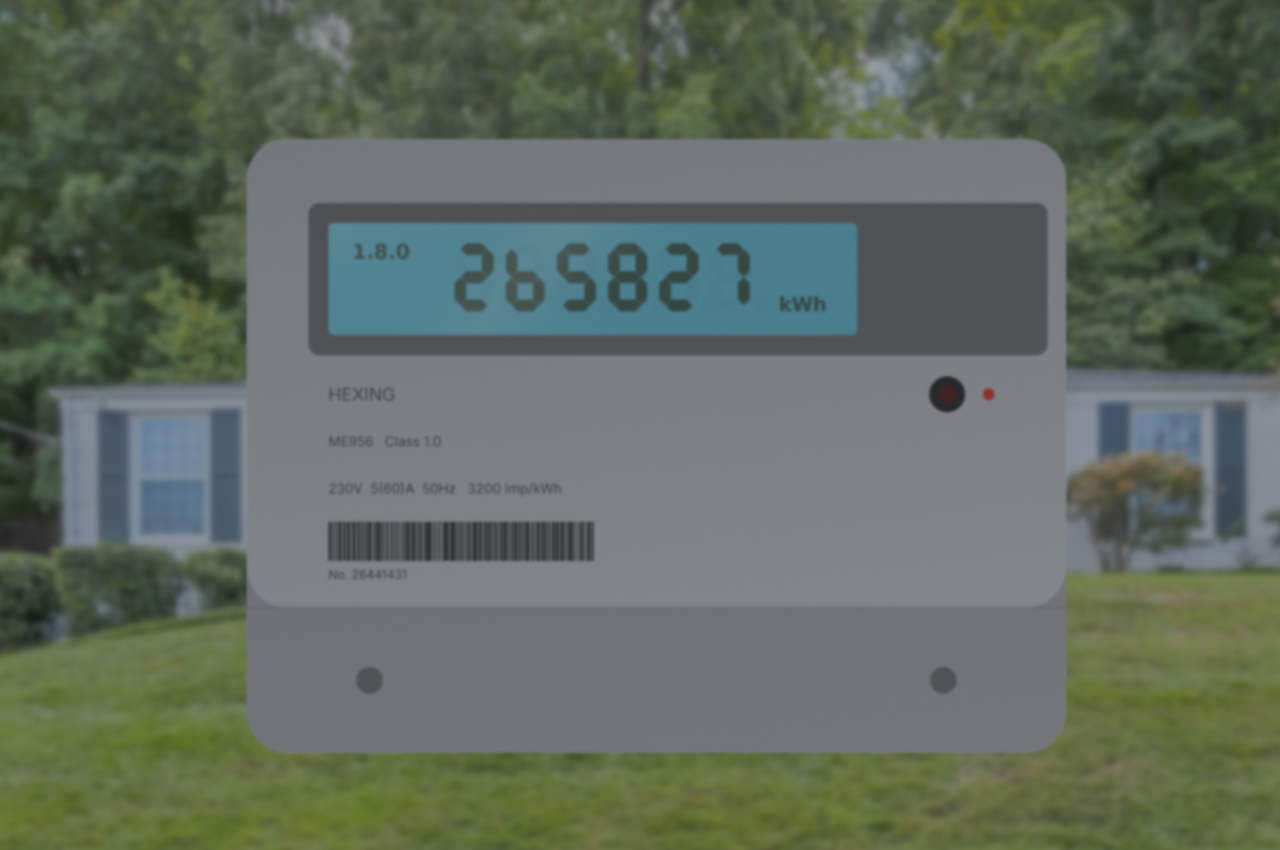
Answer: 265827 kWh
